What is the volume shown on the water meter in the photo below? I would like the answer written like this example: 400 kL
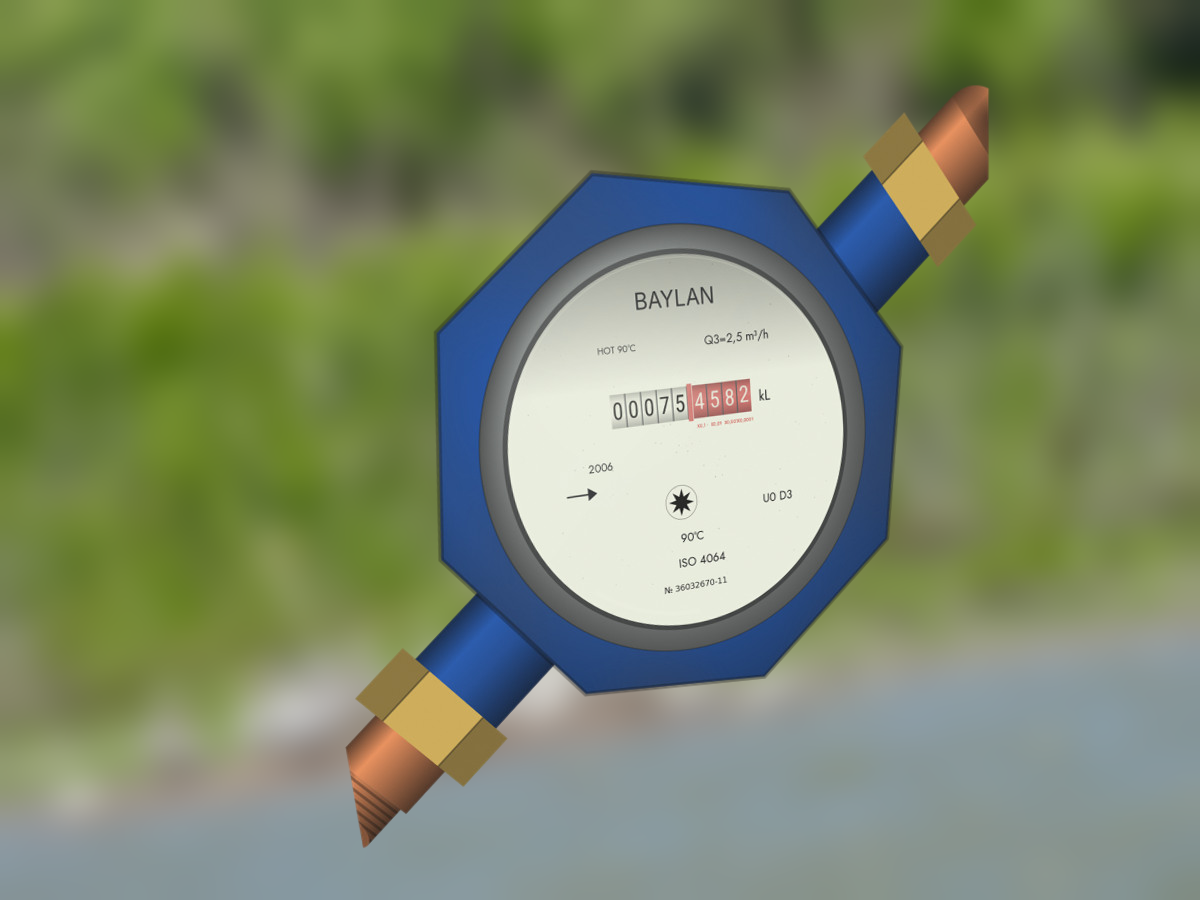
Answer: 75.4582 kL
